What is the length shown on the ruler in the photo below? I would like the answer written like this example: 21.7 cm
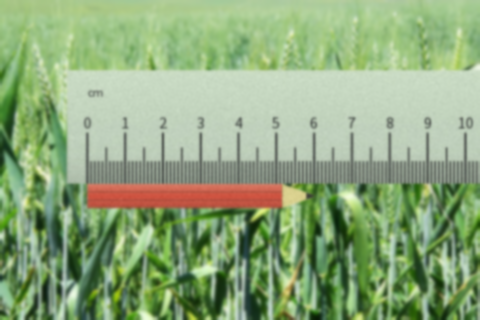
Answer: 6 cm
